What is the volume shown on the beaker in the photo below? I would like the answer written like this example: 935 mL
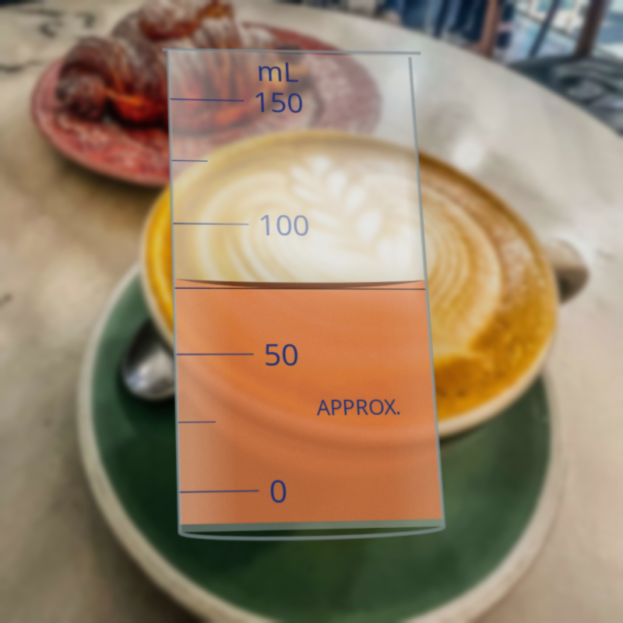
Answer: 75 mL
